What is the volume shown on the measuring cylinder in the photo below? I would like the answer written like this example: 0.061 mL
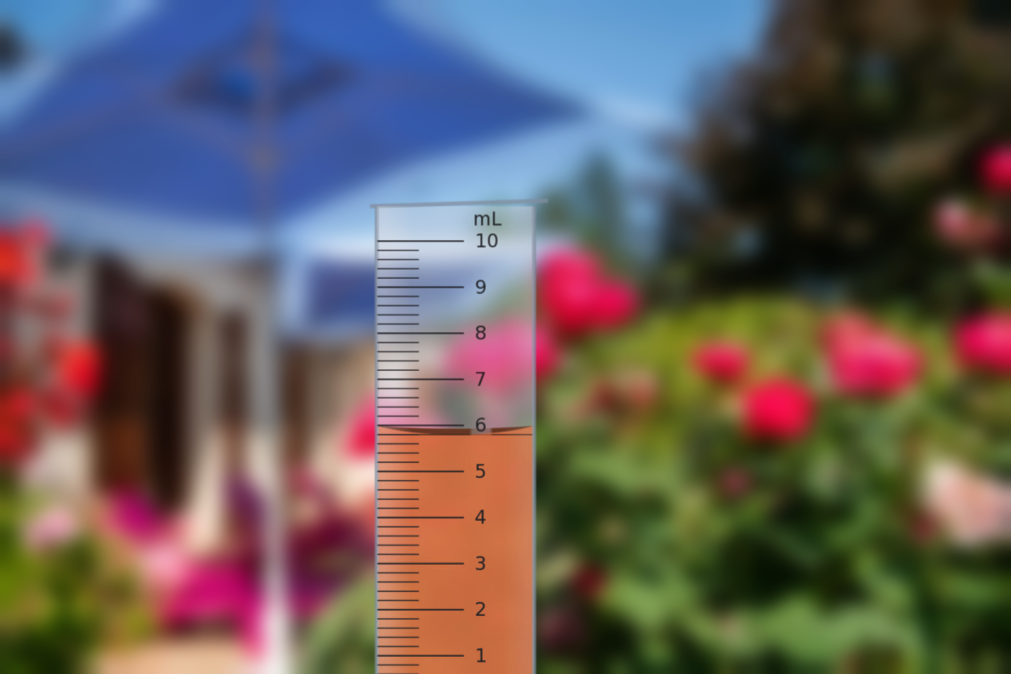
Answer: 5.8 mL
